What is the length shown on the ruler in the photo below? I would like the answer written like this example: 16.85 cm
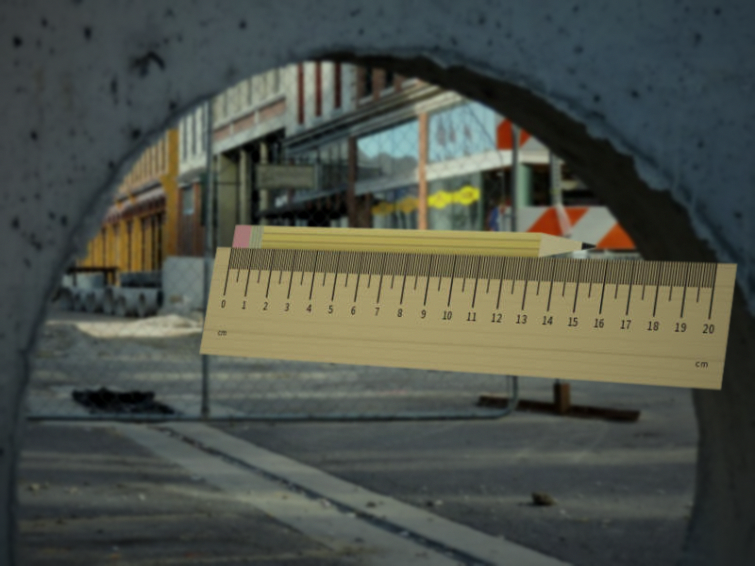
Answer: 15.5 cm
